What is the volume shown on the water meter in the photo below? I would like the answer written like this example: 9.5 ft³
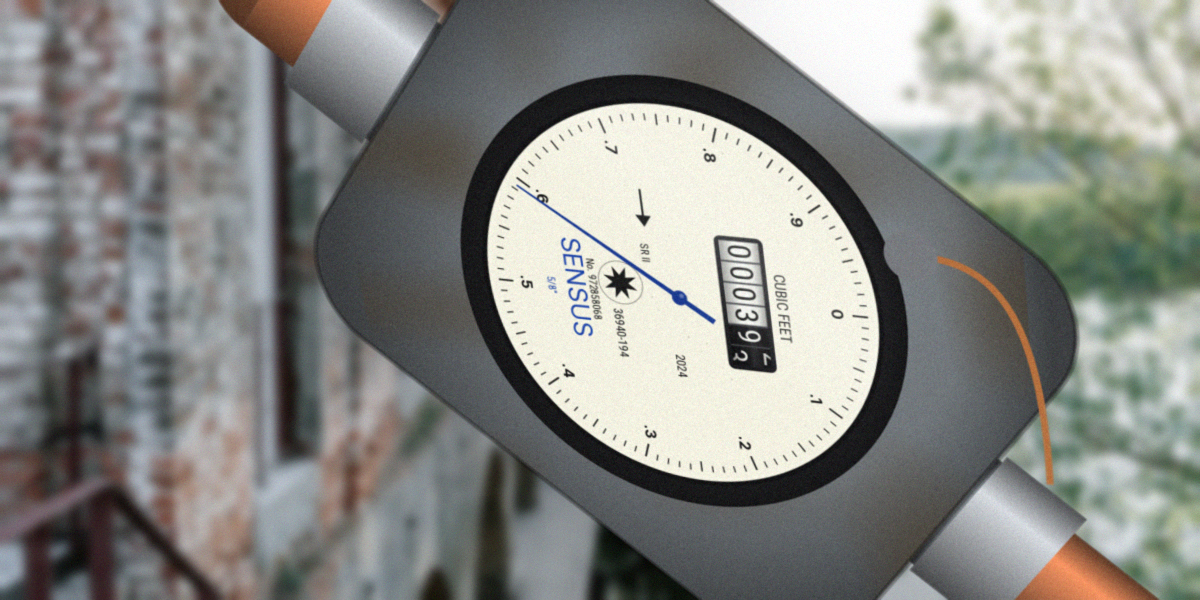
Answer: 392.59 ft³
